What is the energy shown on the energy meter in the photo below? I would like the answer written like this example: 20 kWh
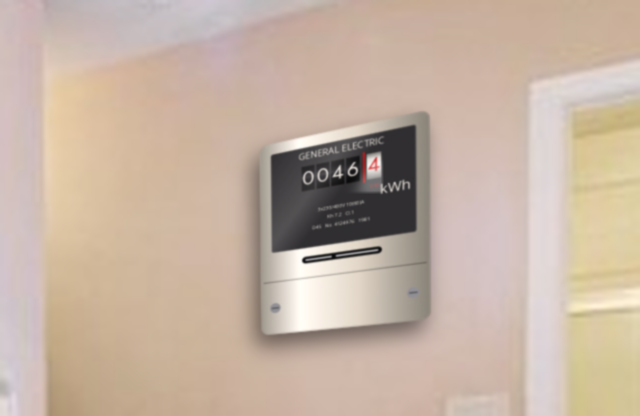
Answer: 46.4 kWh
